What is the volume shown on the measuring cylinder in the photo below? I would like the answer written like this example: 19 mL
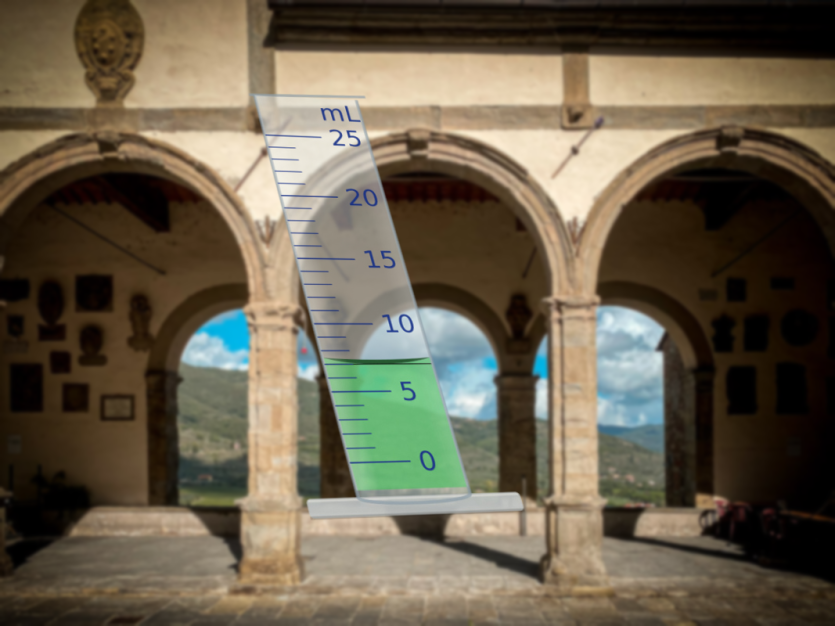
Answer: 7 mL
